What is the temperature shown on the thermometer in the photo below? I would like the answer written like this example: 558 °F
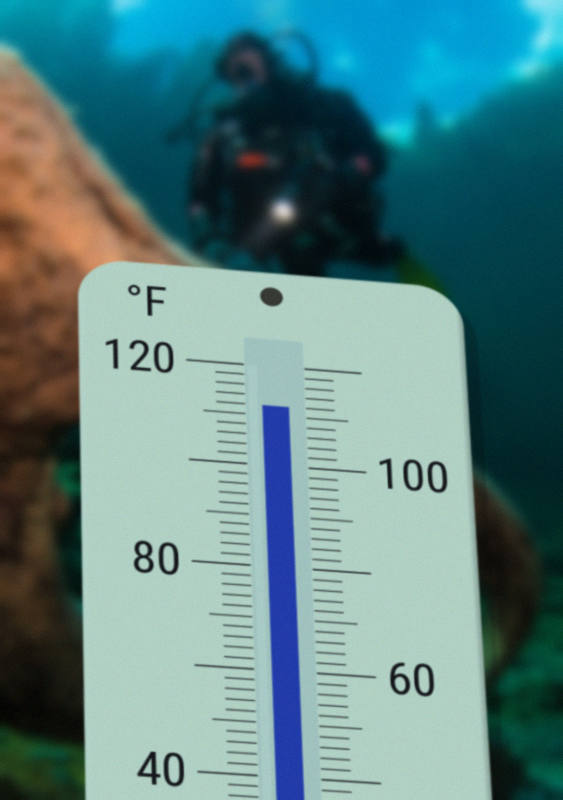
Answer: 112 °F
